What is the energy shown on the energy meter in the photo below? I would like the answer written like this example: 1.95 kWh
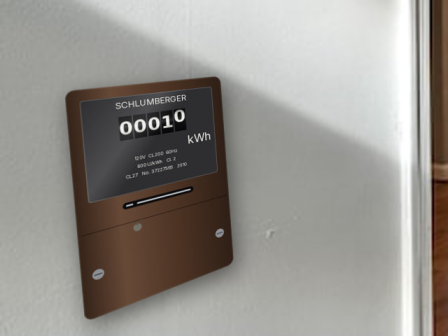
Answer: 10 kWh
